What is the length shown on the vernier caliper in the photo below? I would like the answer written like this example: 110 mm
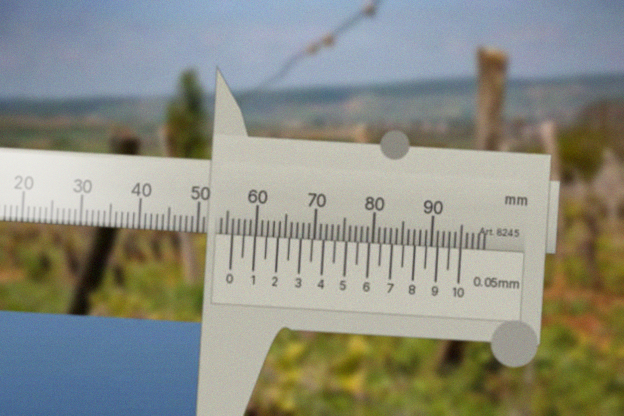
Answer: 56.0 mm
